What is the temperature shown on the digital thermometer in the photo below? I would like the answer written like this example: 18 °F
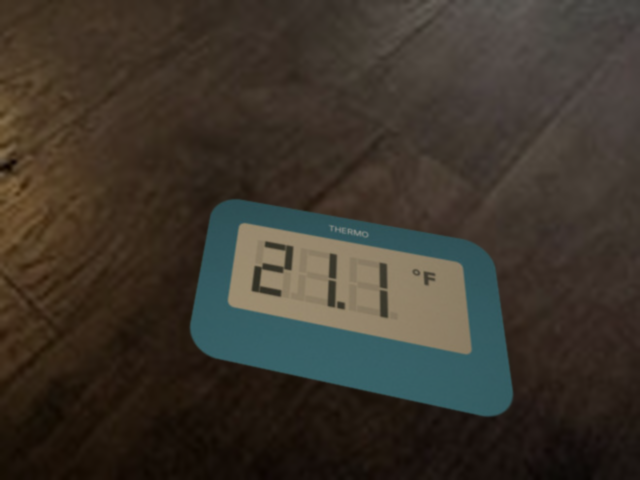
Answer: 21.1 °F
